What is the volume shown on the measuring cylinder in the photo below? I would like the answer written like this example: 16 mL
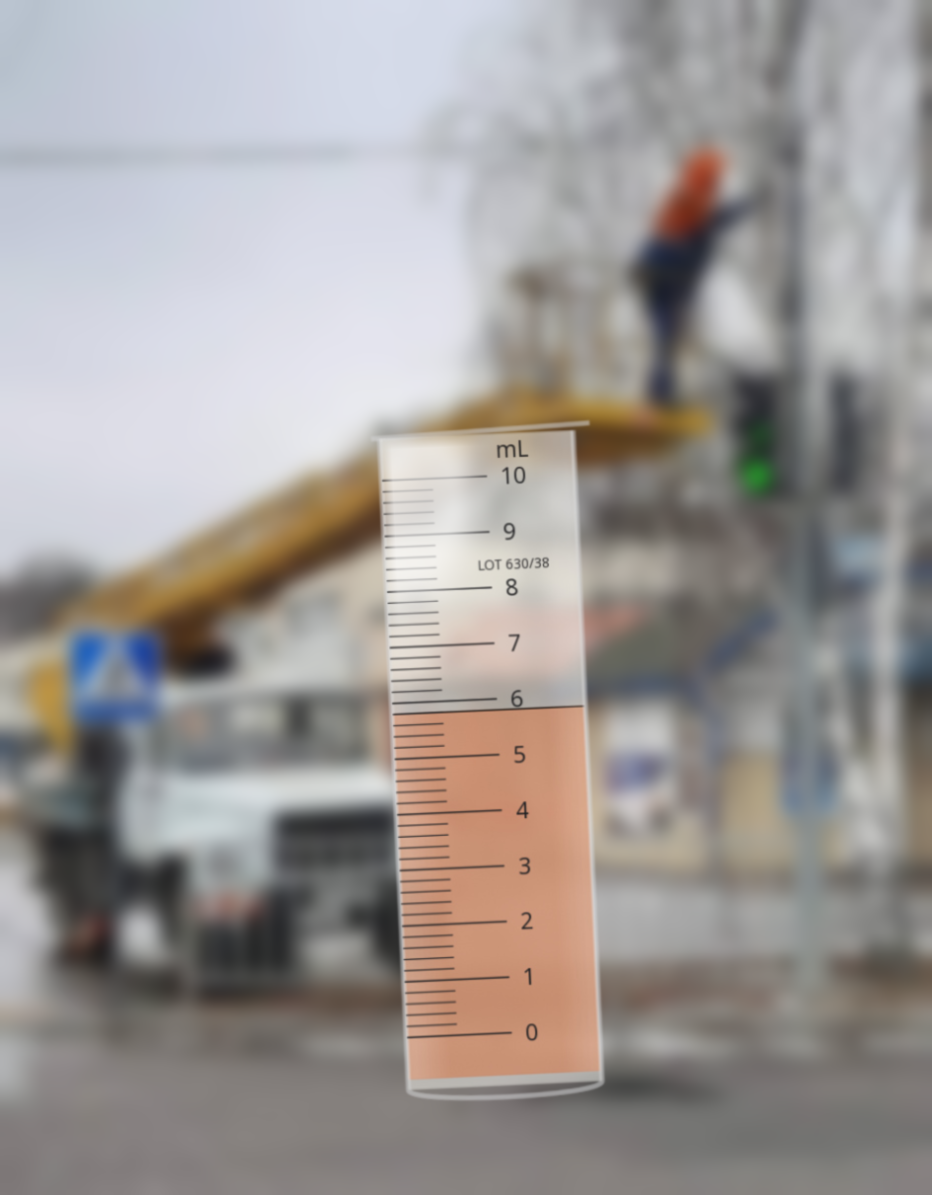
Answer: 5.8 mL
